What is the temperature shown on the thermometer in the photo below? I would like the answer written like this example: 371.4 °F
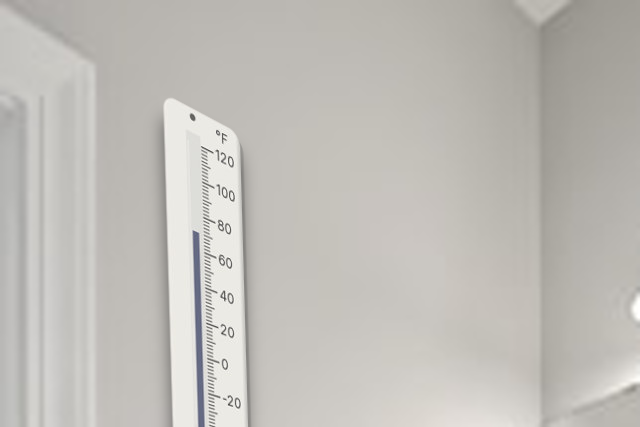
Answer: 70 °F
